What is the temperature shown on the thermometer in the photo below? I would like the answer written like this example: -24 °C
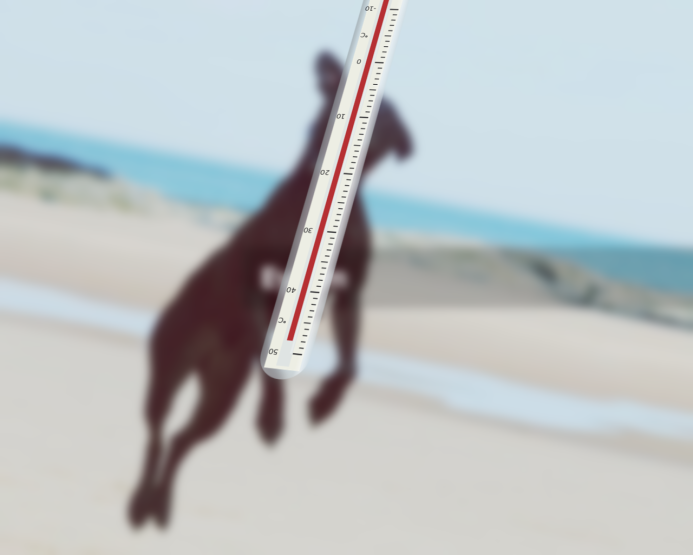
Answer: 48 °C
